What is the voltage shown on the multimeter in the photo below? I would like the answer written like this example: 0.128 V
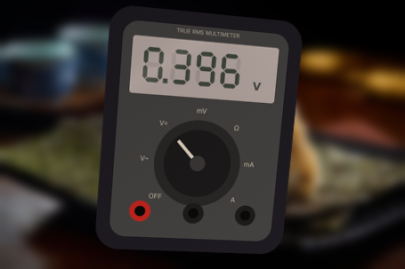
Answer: 0.396 V
